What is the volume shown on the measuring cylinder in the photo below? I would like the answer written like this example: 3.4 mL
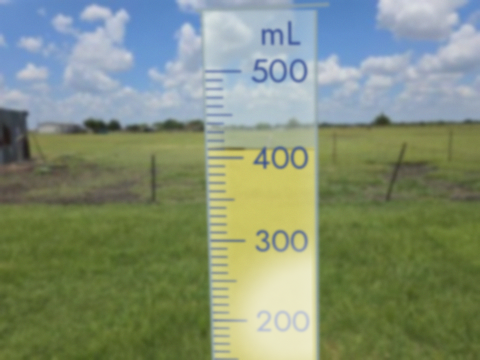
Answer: 410 mL
